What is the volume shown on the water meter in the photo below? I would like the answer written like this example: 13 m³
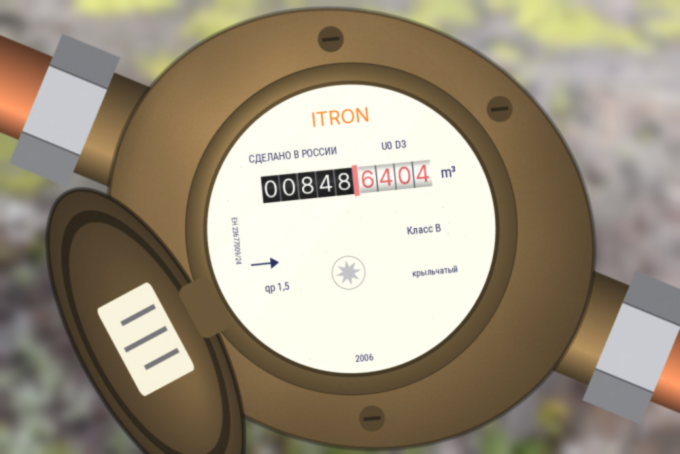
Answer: 848.6404 m³
